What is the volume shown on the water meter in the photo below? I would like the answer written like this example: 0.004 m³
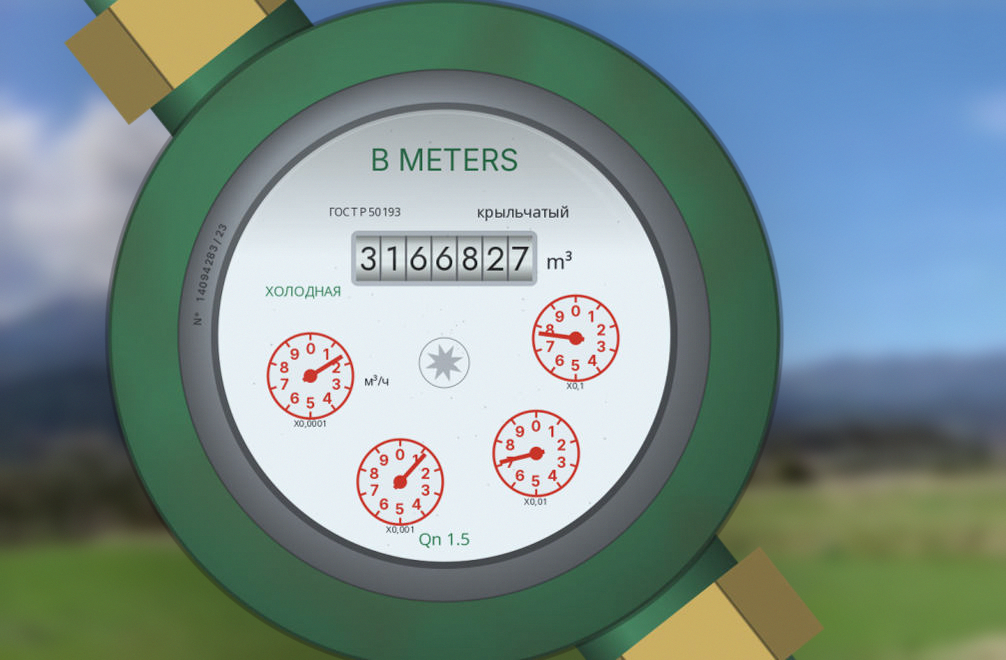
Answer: 3166827.7711 m³
